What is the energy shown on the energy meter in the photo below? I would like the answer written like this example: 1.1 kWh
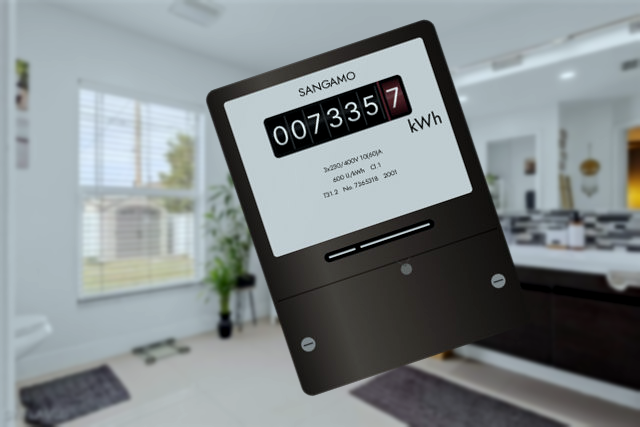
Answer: 7335.7 kWh
